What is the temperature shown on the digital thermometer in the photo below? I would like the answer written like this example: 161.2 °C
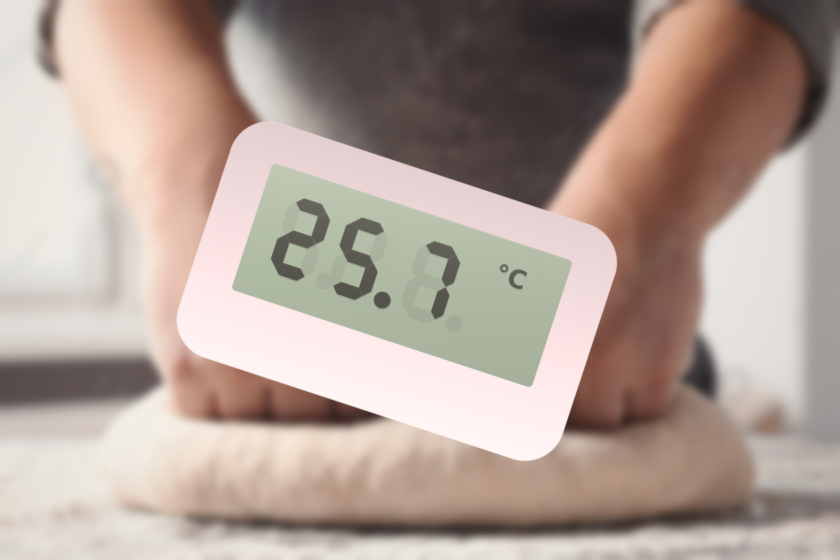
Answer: 25.7 °C
